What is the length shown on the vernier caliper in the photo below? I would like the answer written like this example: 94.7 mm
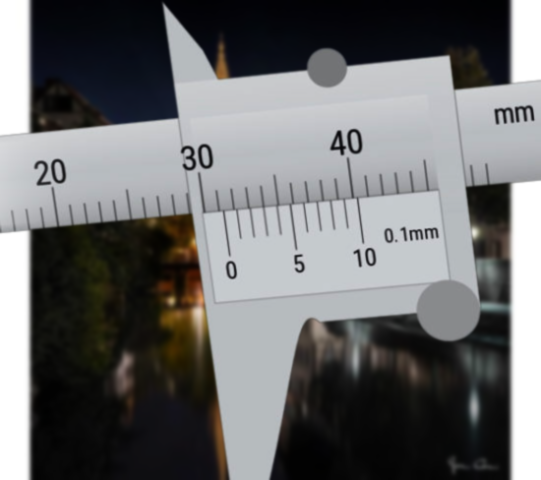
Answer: 31.3 mm
